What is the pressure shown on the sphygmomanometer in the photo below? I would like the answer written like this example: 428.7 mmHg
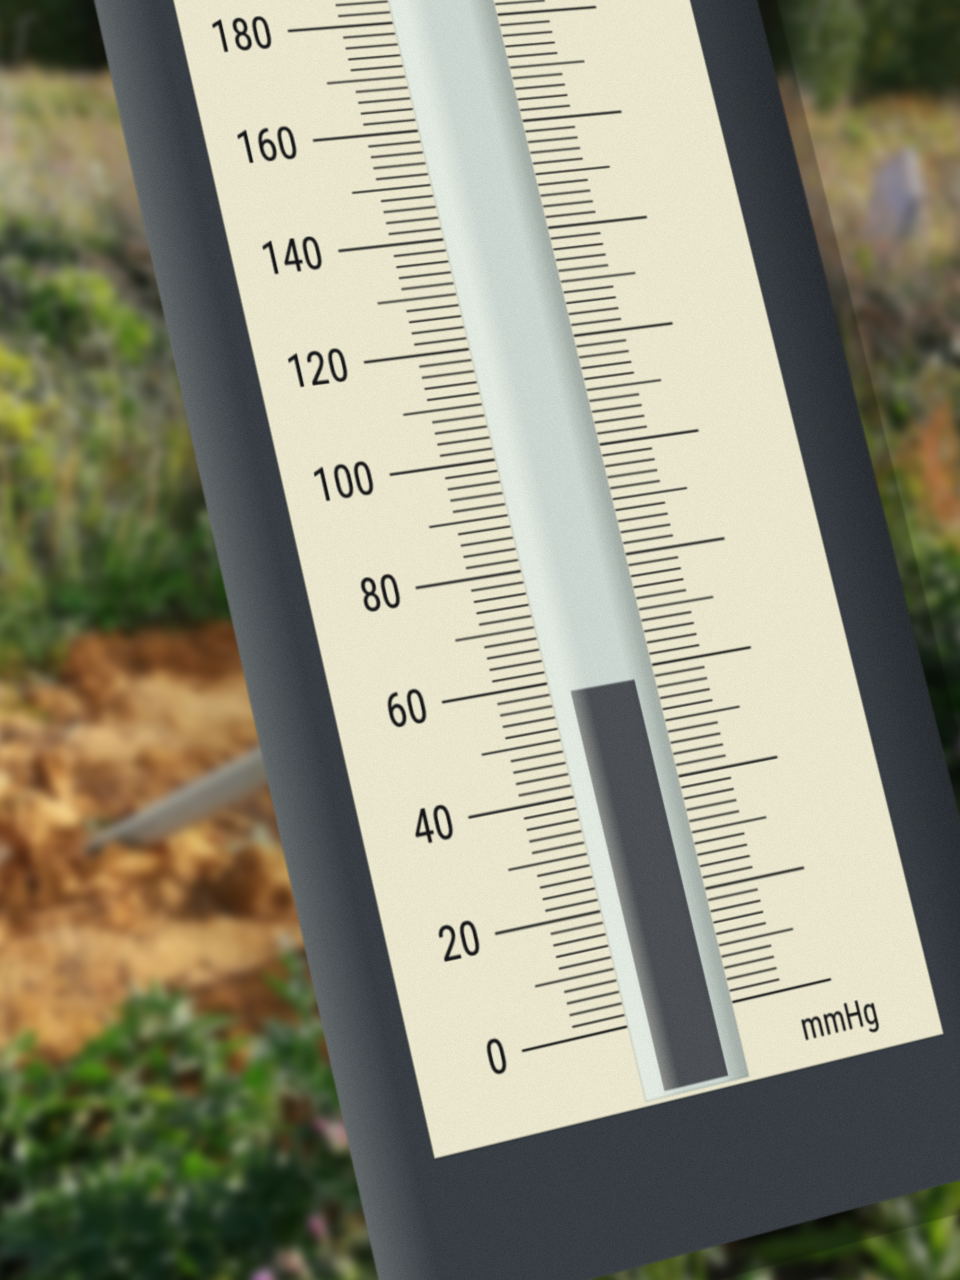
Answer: 58 mmHg
